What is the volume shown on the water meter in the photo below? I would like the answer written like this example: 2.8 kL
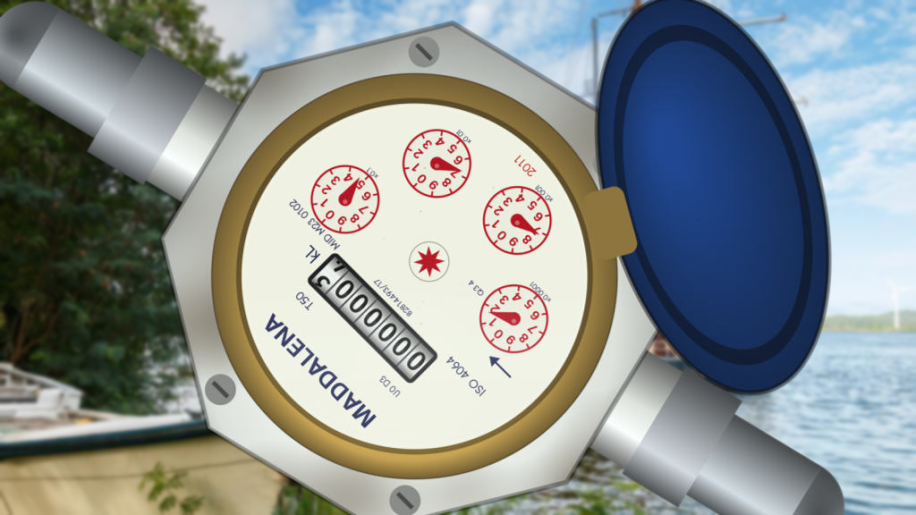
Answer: 3.4671 kL
